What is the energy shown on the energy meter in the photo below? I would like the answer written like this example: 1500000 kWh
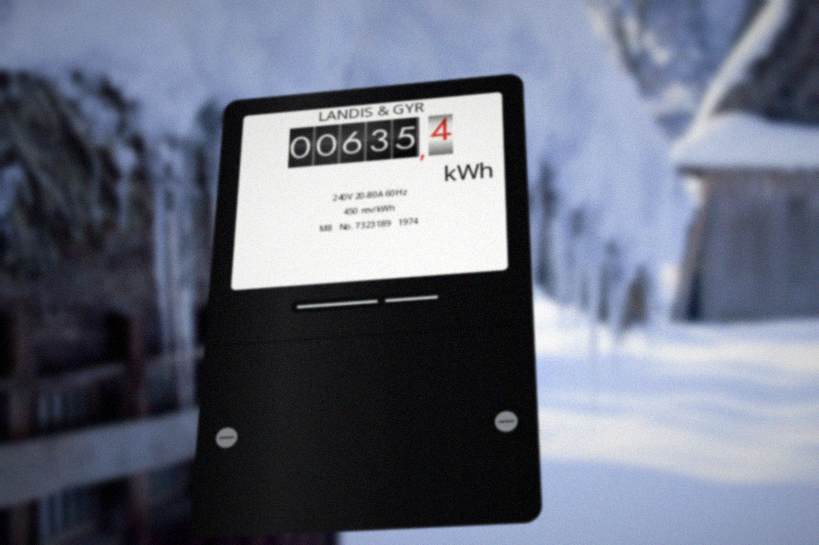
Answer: 635.4 kWh
